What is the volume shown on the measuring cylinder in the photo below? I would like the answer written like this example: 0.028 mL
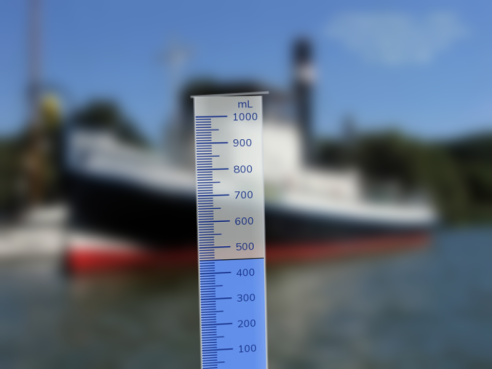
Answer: 450 mL
